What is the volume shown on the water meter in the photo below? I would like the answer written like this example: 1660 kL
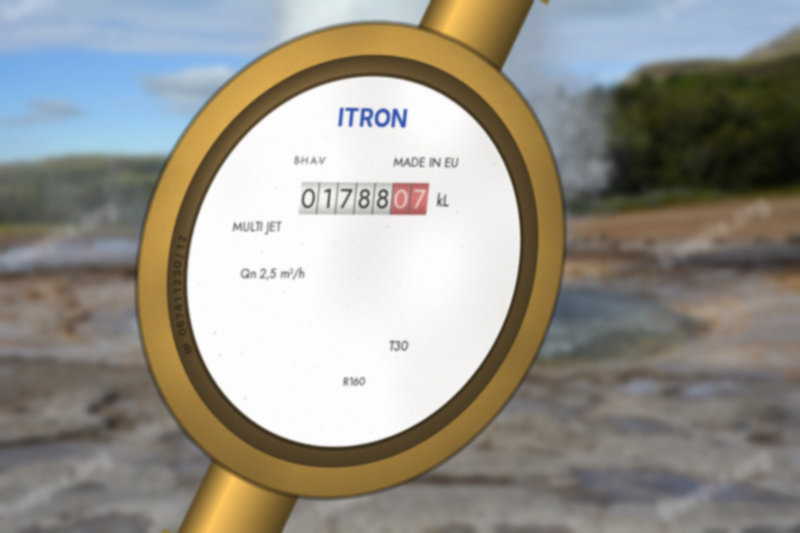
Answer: 1788.07 kL
